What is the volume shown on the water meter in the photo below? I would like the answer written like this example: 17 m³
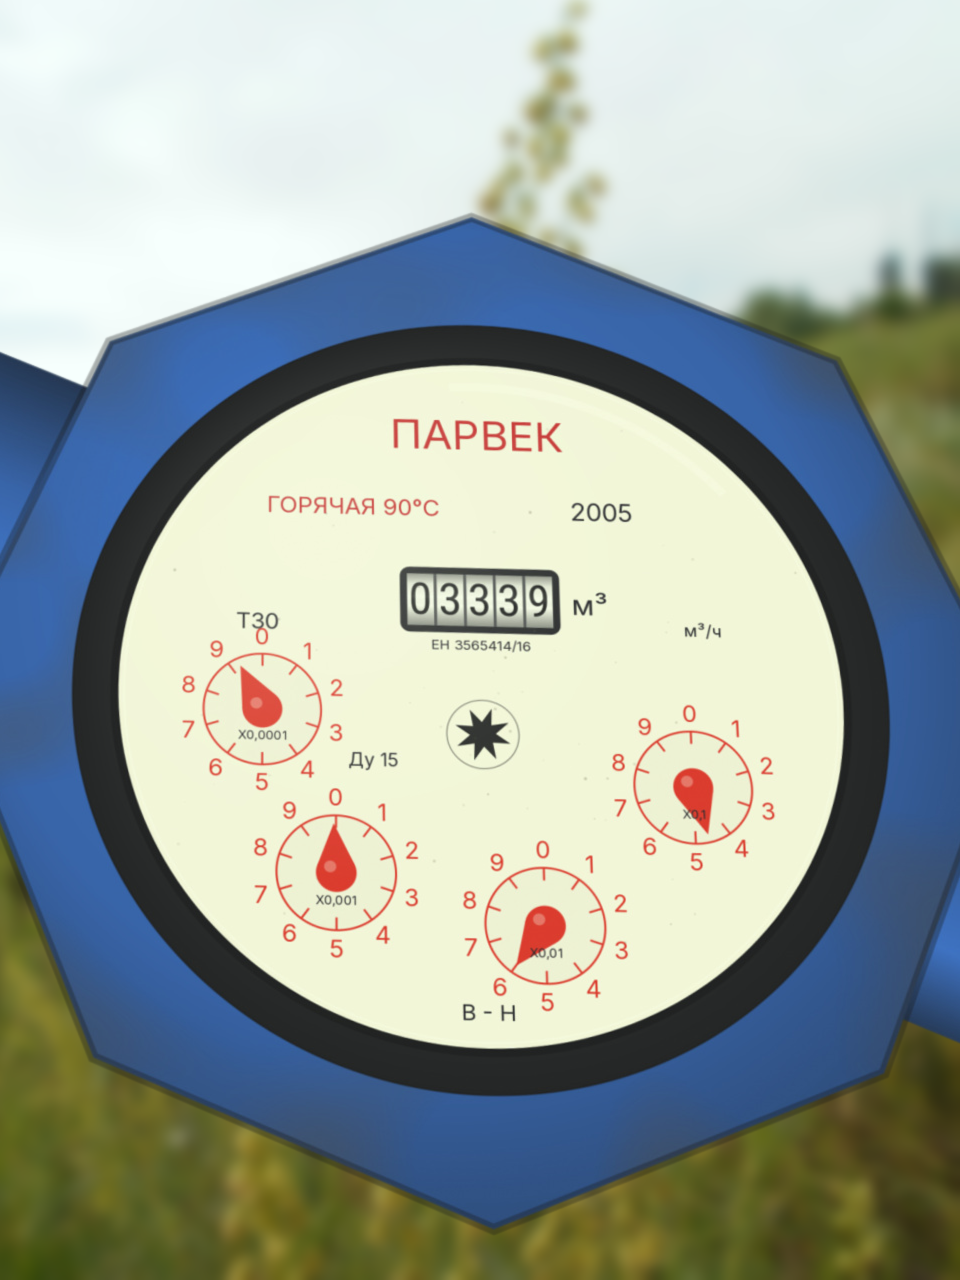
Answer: 3339.4599 m³
